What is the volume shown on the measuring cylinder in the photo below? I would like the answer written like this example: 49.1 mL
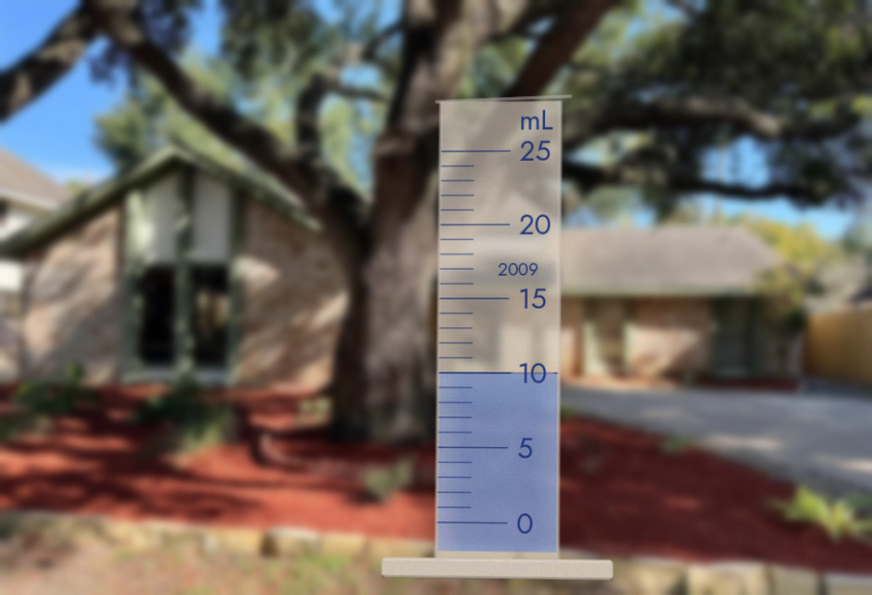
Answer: 10 mL
